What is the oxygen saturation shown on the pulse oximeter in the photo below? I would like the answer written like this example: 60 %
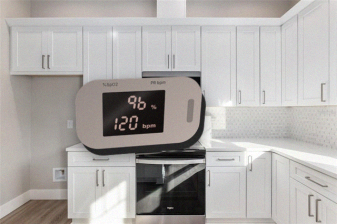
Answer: 96 %
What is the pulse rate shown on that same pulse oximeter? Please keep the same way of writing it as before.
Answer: 120 bpm
